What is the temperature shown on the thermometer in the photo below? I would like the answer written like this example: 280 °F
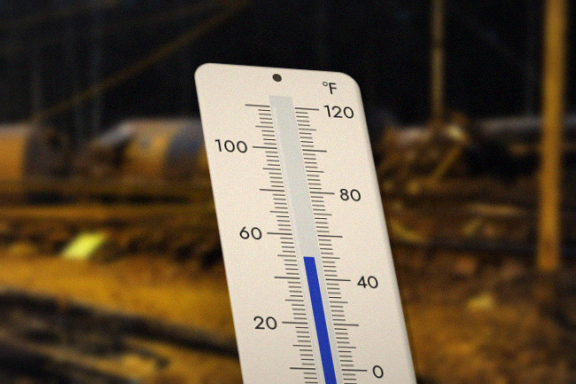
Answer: 50 °F
